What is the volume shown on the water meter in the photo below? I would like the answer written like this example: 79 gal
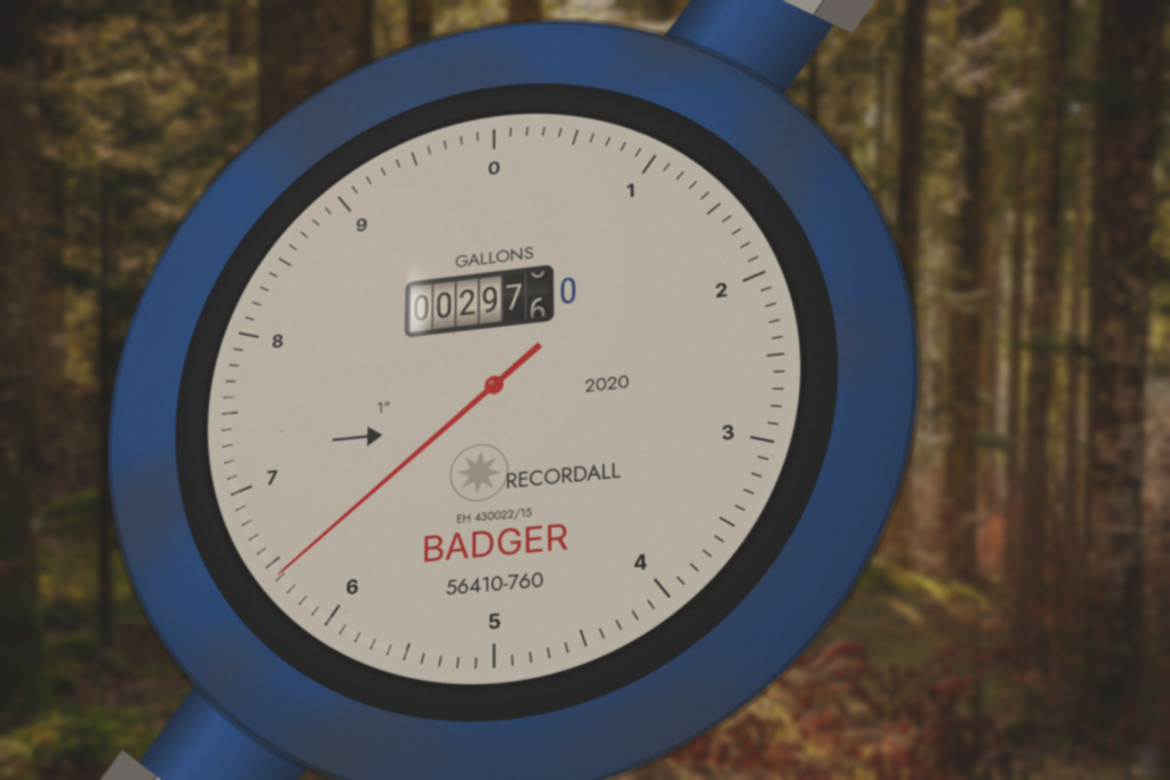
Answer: 29756.4 gal
